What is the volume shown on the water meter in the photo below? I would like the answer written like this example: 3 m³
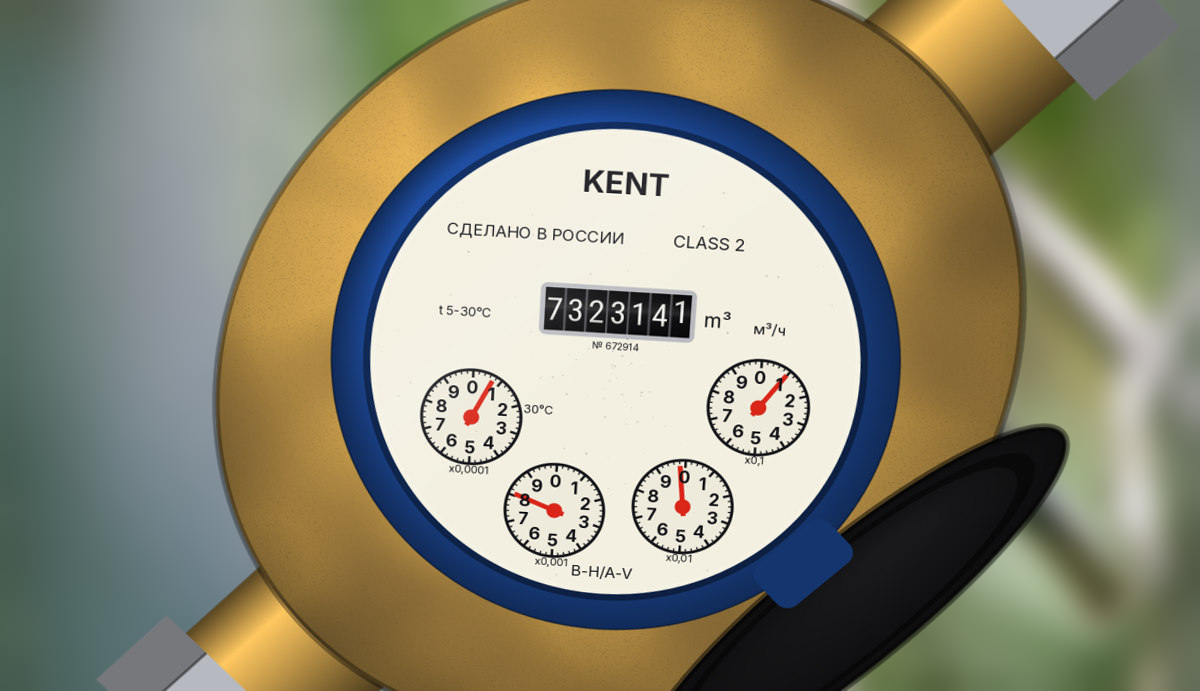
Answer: 7323141.0980 m³
